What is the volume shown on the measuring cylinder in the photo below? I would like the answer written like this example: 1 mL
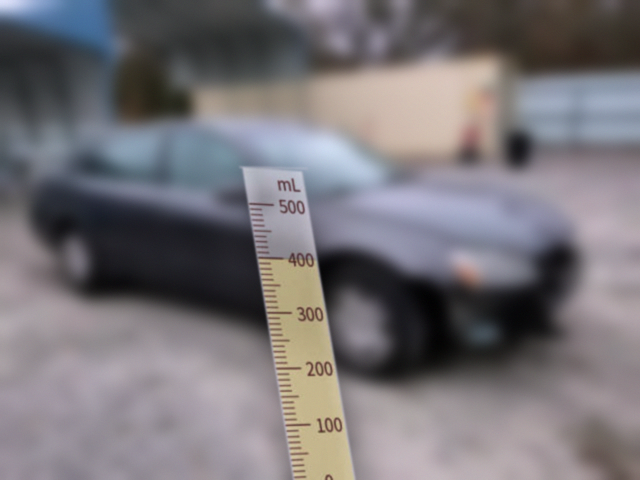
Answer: 400 mL
